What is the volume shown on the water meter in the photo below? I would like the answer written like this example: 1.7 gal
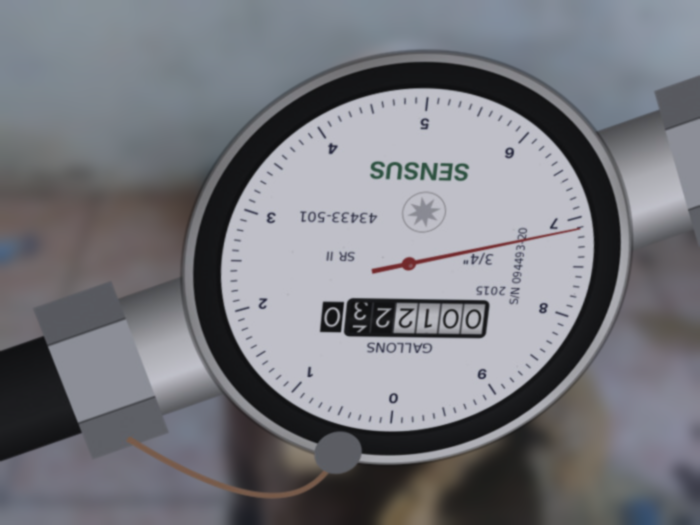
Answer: 12227.1 gal
